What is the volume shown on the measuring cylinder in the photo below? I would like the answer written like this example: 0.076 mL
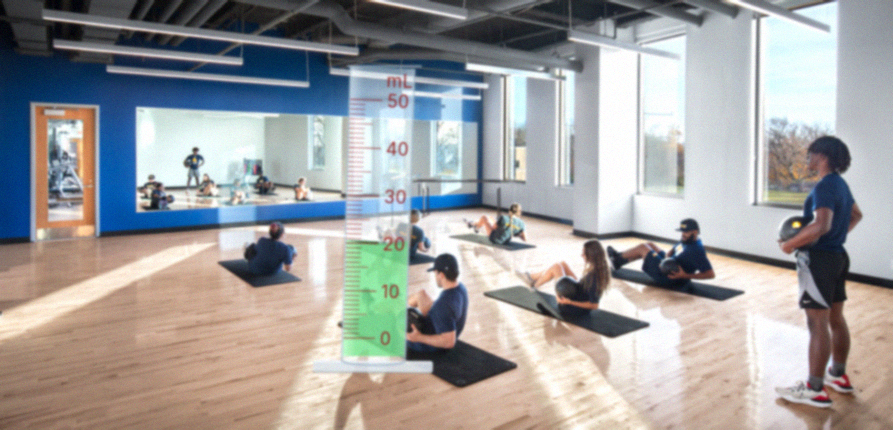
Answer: 20 mL
